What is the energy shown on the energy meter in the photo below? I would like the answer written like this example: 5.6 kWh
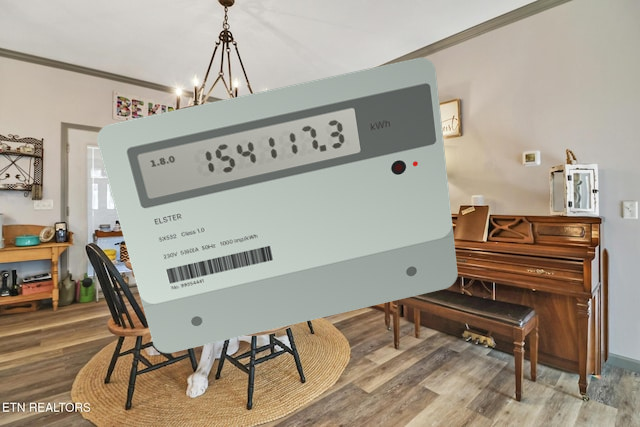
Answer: 154117.3 kWh
